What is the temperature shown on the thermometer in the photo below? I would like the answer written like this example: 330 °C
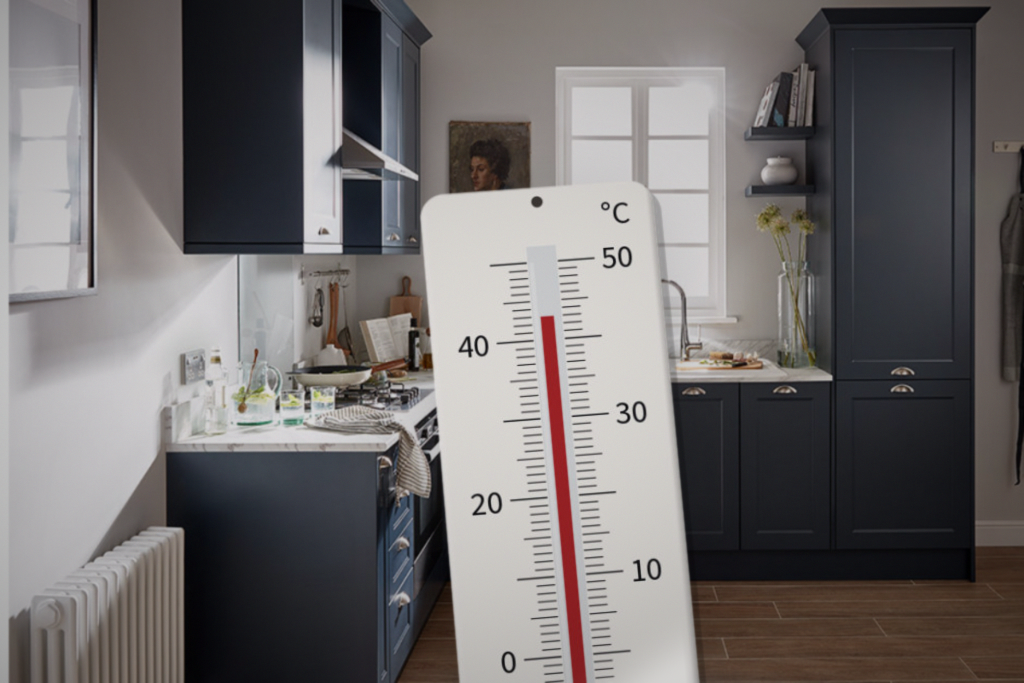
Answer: 43 °C
